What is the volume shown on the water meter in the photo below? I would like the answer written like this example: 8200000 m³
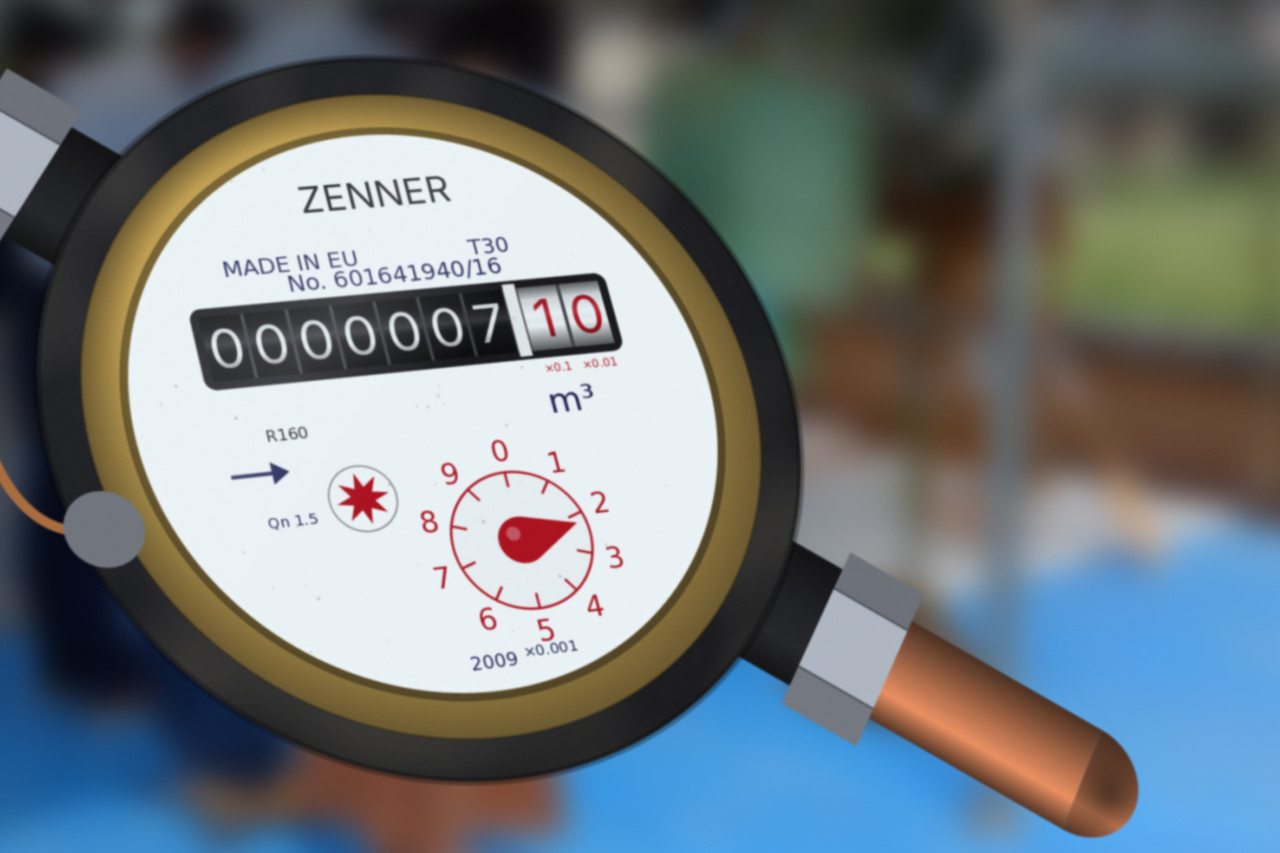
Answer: 7.102 m³
